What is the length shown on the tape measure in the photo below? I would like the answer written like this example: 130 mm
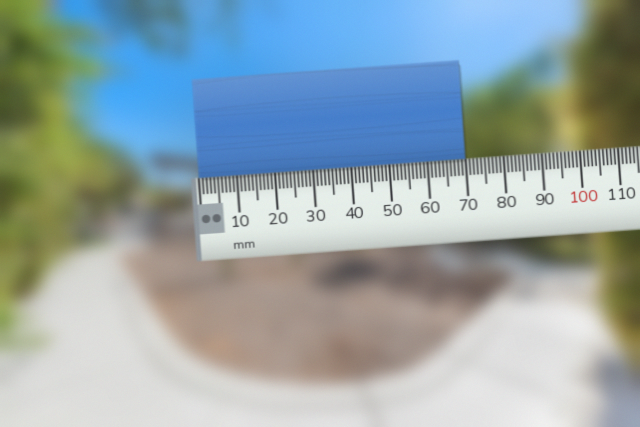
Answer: 70 mm
